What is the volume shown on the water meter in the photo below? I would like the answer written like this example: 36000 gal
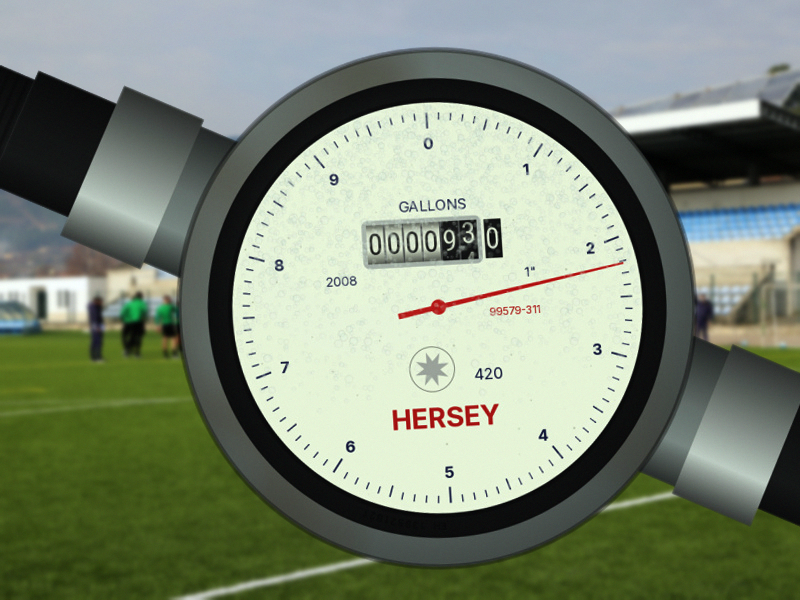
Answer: 932.2 gal
